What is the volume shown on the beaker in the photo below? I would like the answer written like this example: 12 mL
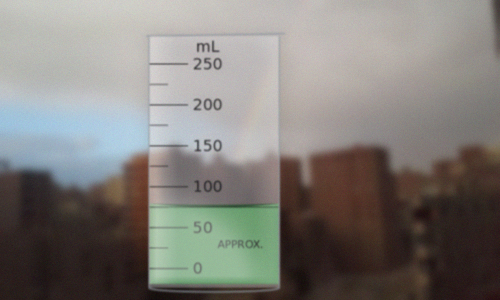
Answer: 75 mL
